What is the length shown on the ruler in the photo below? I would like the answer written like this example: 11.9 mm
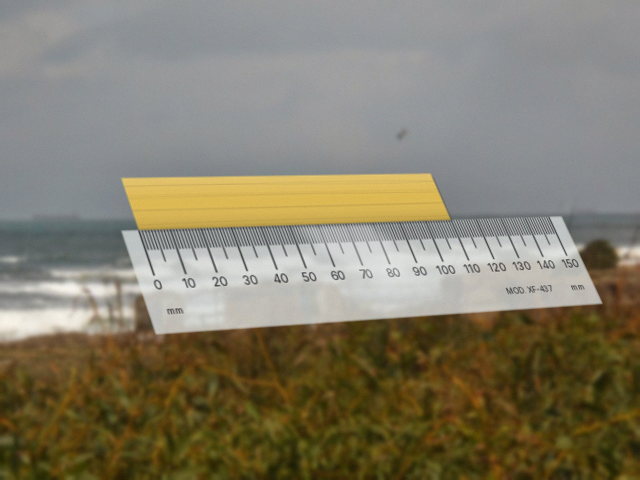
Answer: 110 mm
